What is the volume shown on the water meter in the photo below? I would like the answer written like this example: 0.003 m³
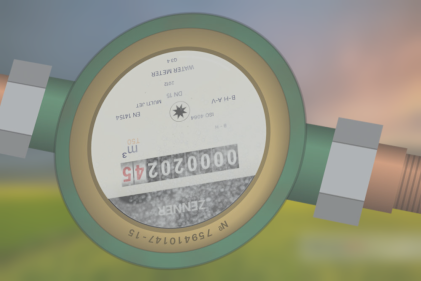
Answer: 202.45 m³
